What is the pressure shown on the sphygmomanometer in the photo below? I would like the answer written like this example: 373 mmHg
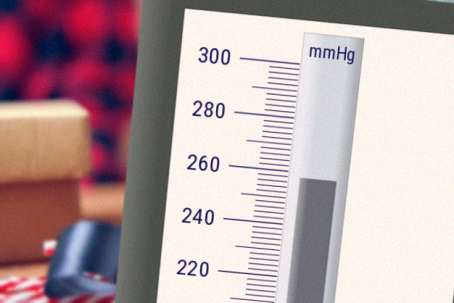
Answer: 258 mmHg
